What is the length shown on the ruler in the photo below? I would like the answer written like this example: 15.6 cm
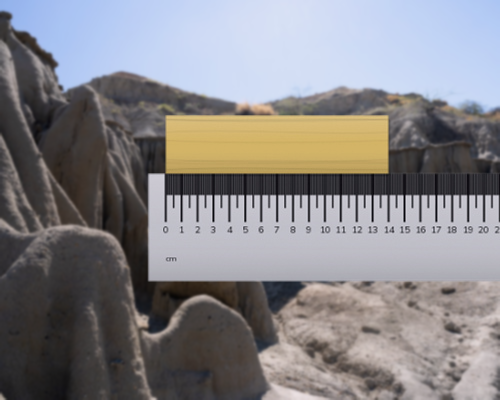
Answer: 14 cm
